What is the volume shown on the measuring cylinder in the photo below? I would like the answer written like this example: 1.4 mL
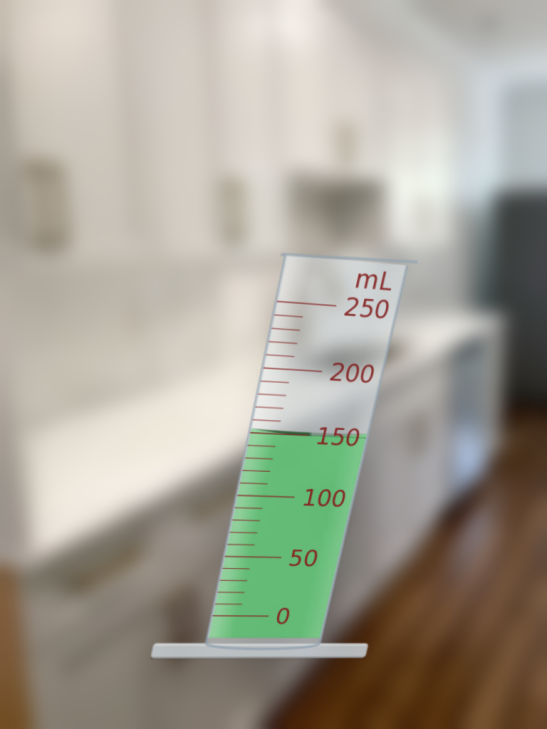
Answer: 150 mL
